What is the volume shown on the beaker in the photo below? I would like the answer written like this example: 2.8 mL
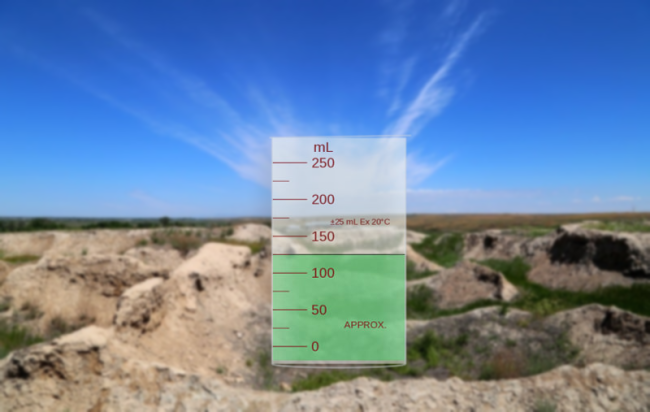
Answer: 125 mL
